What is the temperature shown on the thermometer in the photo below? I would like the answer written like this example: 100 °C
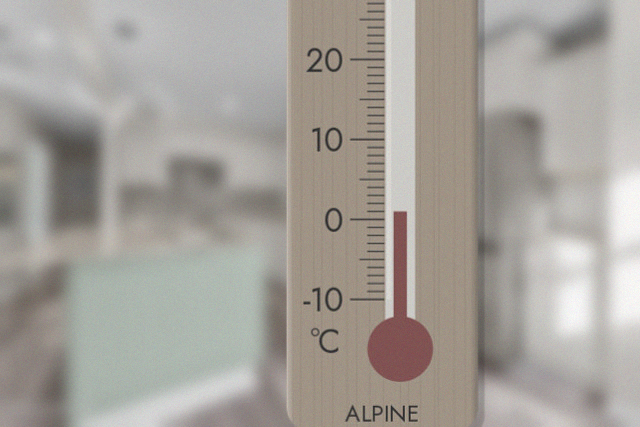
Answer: 1 °C
